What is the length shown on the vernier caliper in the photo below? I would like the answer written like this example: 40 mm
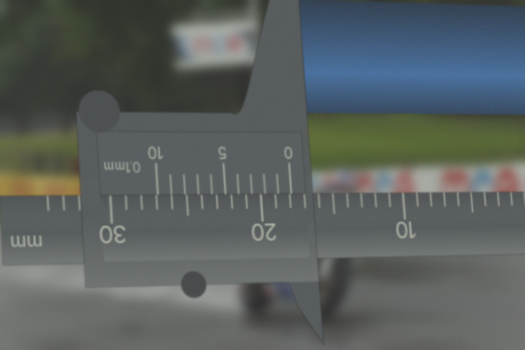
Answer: 17.9 mm
